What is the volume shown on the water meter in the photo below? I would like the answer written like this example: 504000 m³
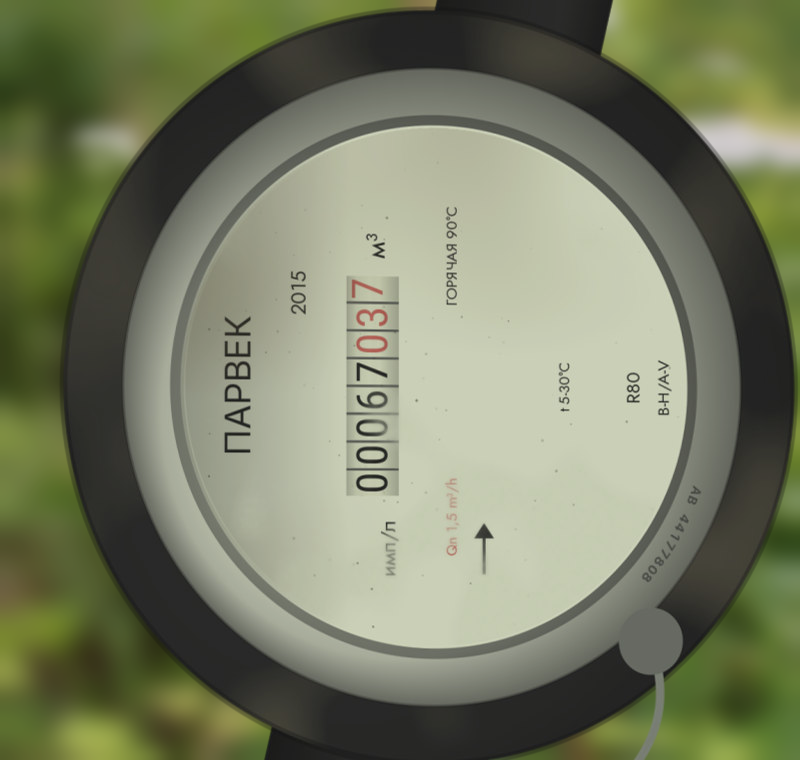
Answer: 67.037 m³
